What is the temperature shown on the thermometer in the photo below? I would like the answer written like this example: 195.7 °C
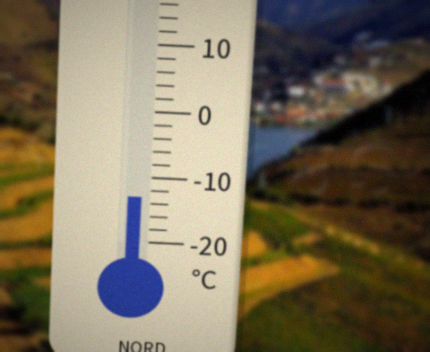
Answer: -13 °C
